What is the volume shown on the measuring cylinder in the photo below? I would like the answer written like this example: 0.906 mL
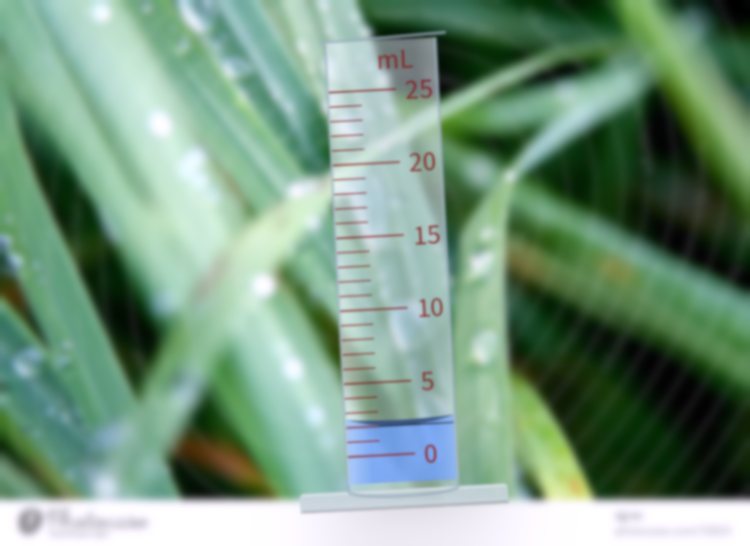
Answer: 2 mL
